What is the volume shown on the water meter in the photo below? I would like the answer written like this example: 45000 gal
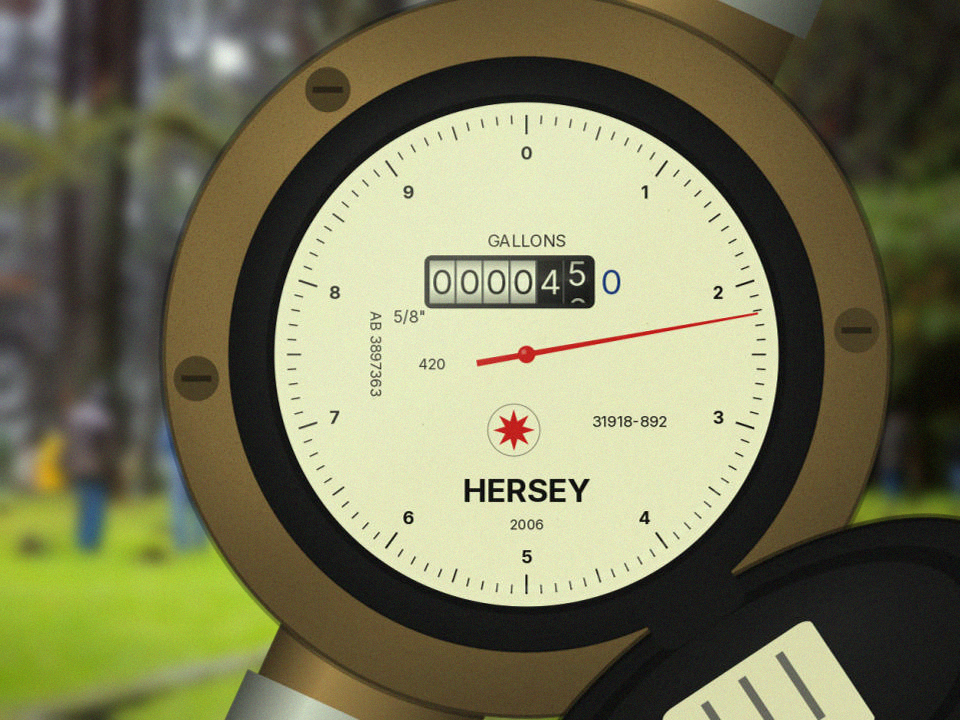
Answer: 452.2 gal
